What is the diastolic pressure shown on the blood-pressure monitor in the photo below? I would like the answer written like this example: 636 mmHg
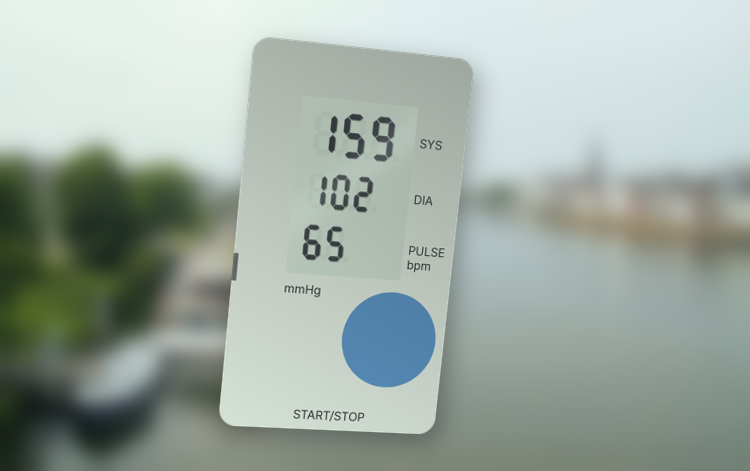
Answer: 102 mmHg
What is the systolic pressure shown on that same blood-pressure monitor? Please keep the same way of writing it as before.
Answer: 159 mmHg
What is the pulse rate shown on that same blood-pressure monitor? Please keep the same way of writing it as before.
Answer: 65 bpm
